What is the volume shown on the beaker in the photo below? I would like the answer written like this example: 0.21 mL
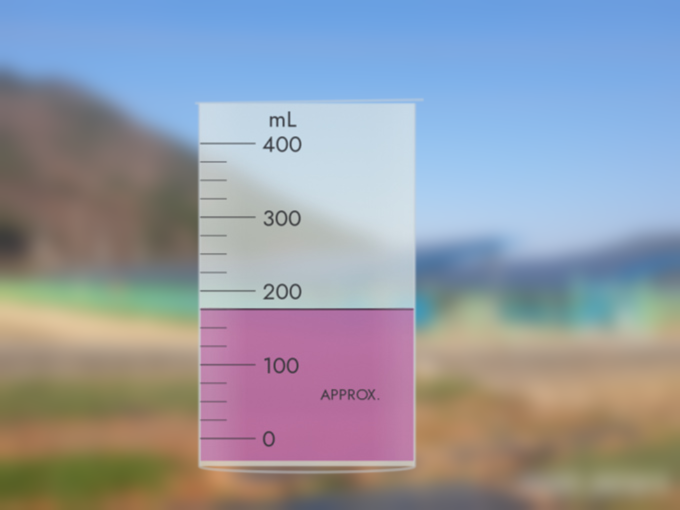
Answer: 175 mL
